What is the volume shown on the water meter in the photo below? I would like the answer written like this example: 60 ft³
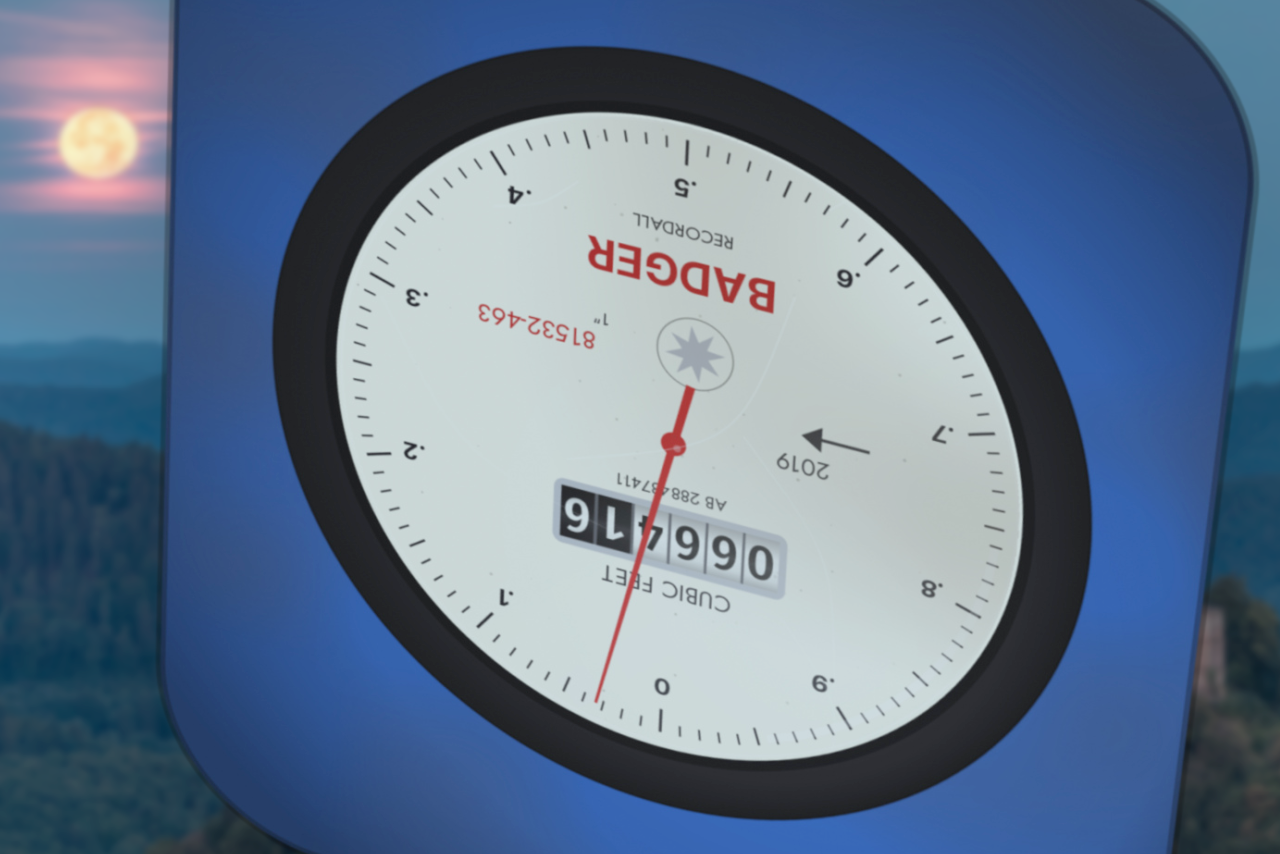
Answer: 66416.03 ft³
